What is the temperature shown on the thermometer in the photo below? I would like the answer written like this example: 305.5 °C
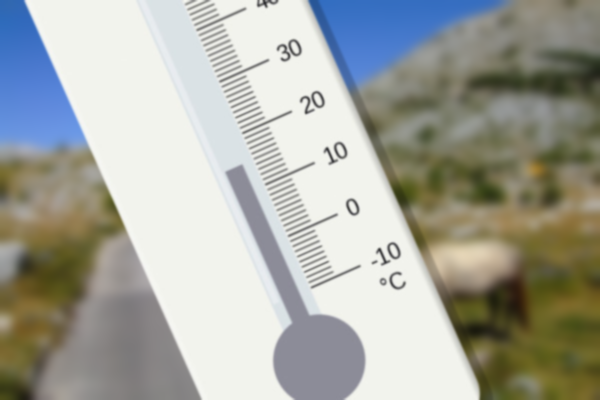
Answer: 15 °C
